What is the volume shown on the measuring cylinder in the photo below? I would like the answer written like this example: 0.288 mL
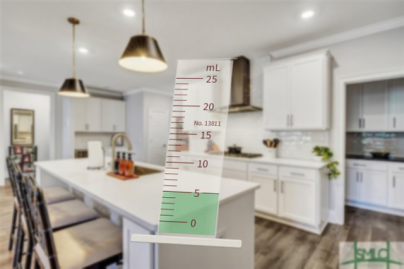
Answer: 5 mL
